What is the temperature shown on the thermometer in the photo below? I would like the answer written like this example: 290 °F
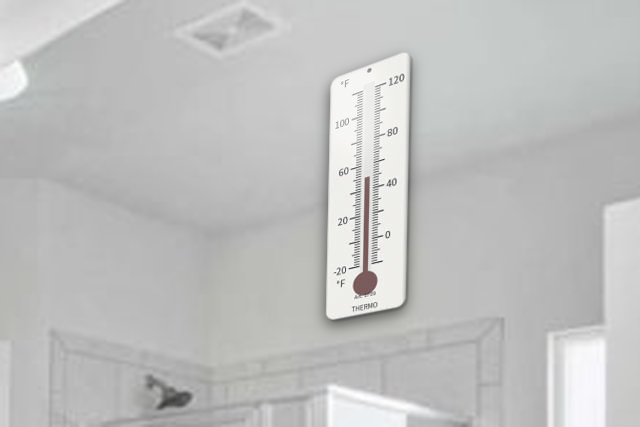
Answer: 50 °F
